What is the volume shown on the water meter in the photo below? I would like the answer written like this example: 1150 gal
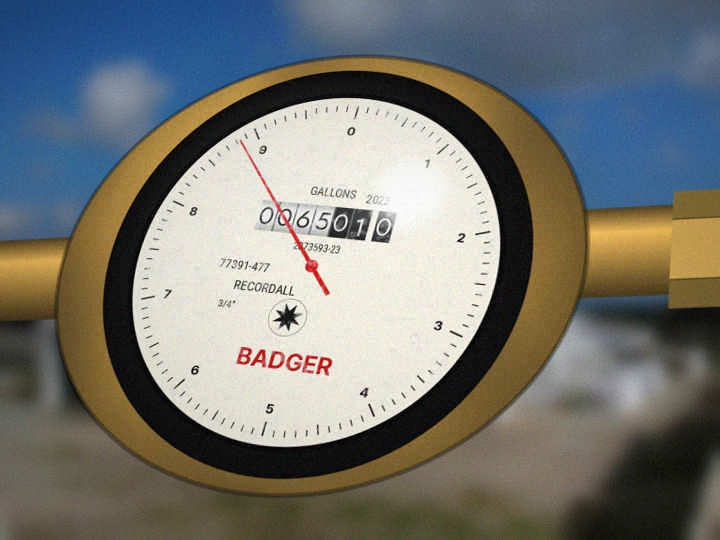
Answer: 65008.8 gal
